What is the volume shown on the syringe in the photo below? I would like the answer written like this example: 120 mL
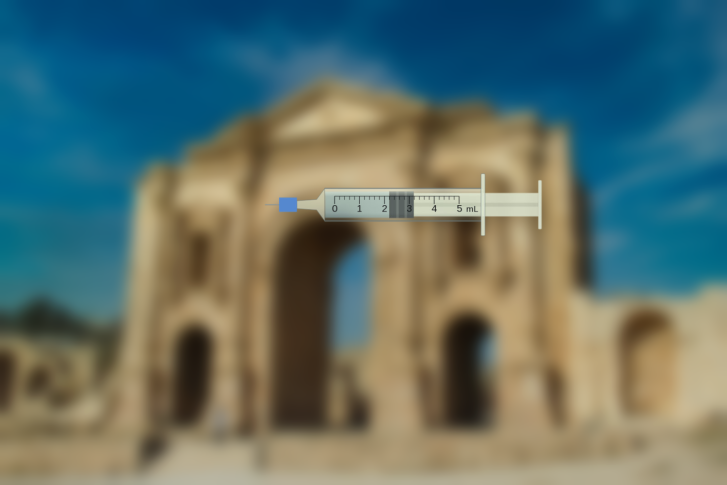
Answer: 2.2 mL
